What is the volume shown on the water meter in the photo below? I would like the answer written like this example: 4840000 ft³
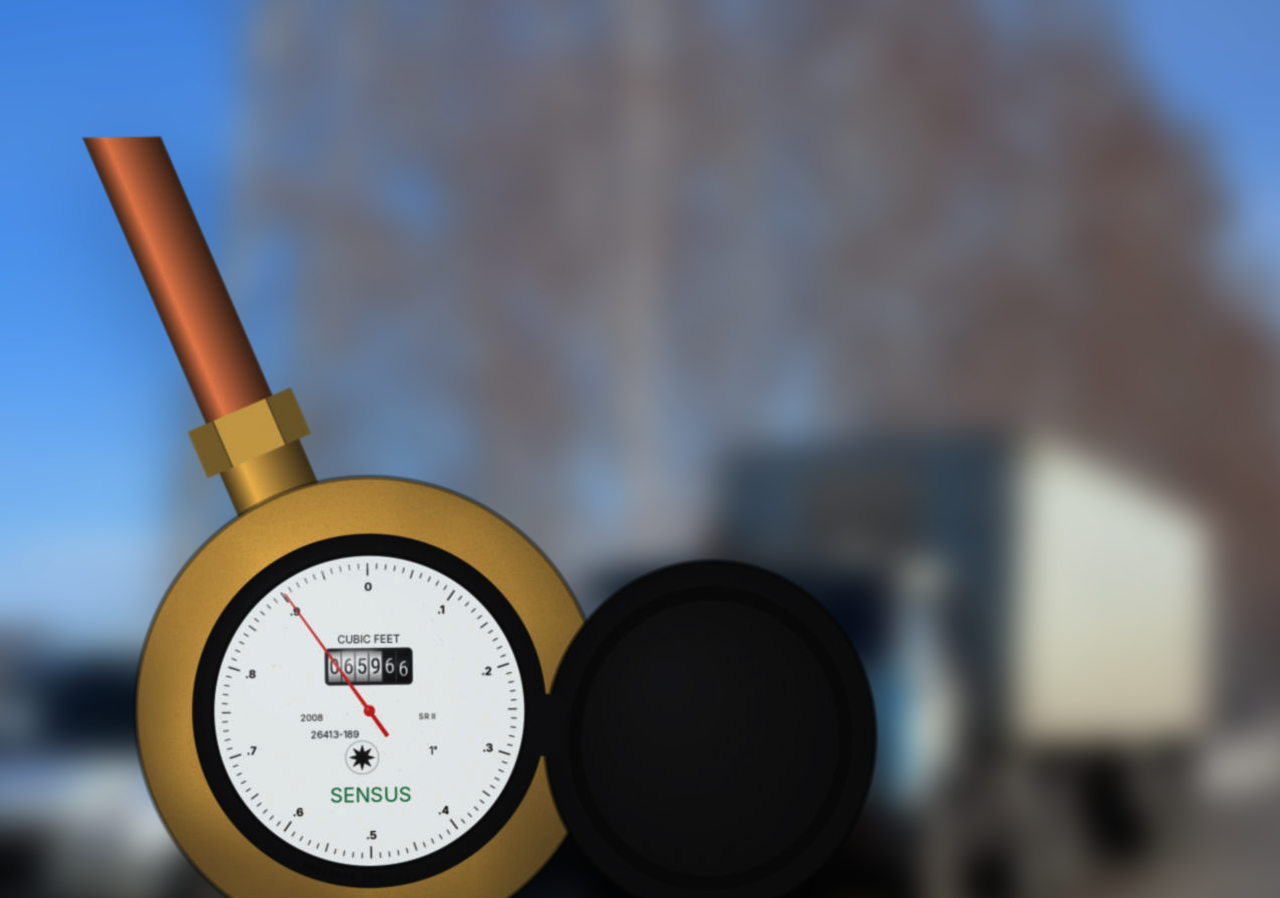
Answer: 65965.90 ft³
